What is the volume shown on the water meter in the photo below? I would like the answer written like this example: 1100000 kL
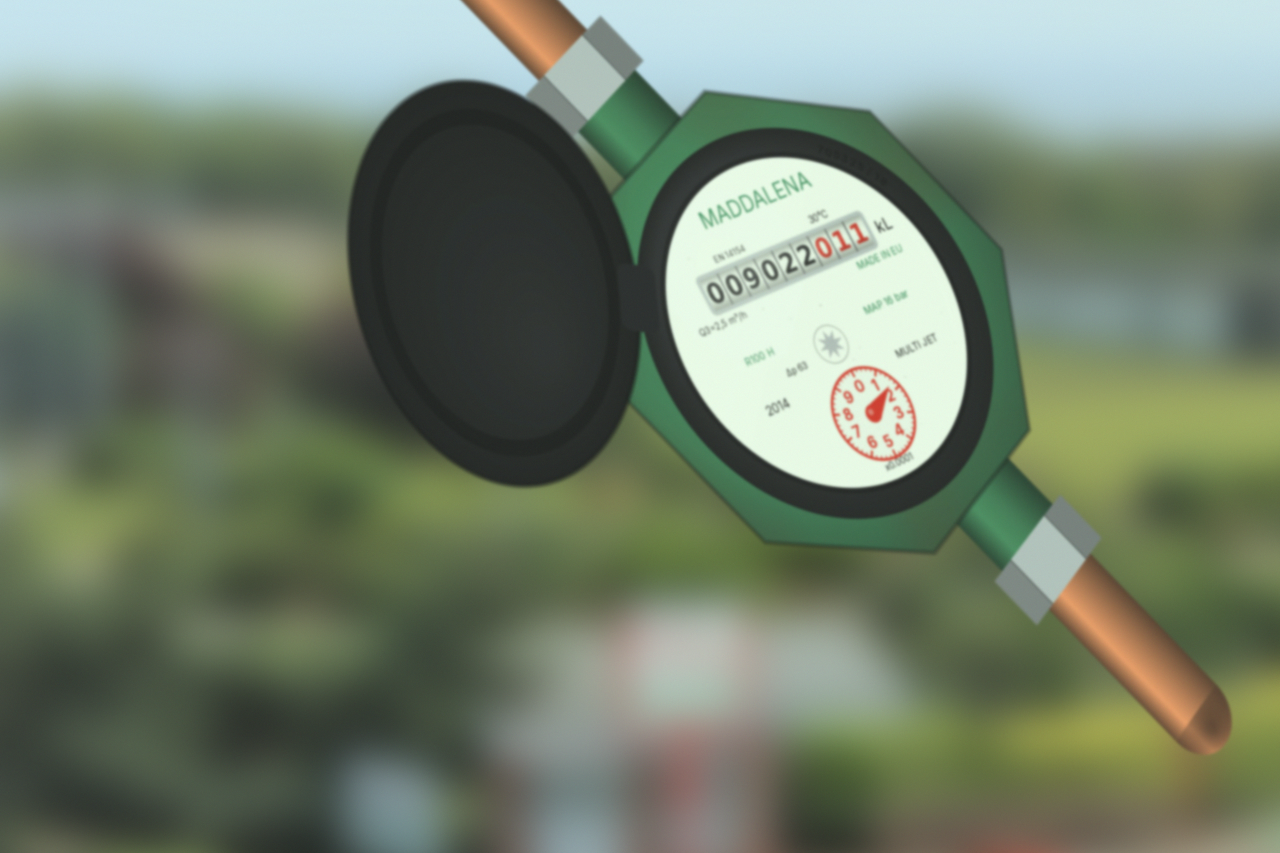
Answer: 9022.0111 kL
